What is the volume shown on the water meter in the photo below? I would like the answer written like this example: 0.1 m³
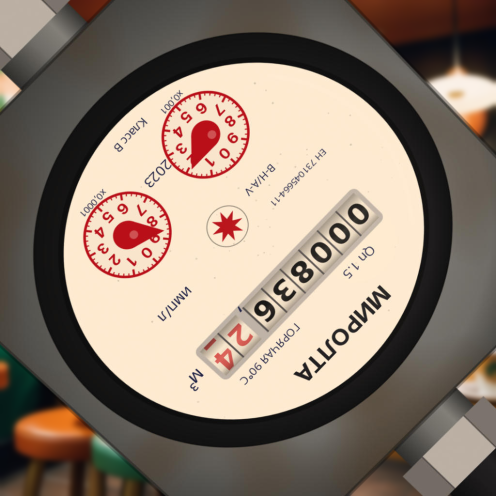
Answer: 836.2418 m³
